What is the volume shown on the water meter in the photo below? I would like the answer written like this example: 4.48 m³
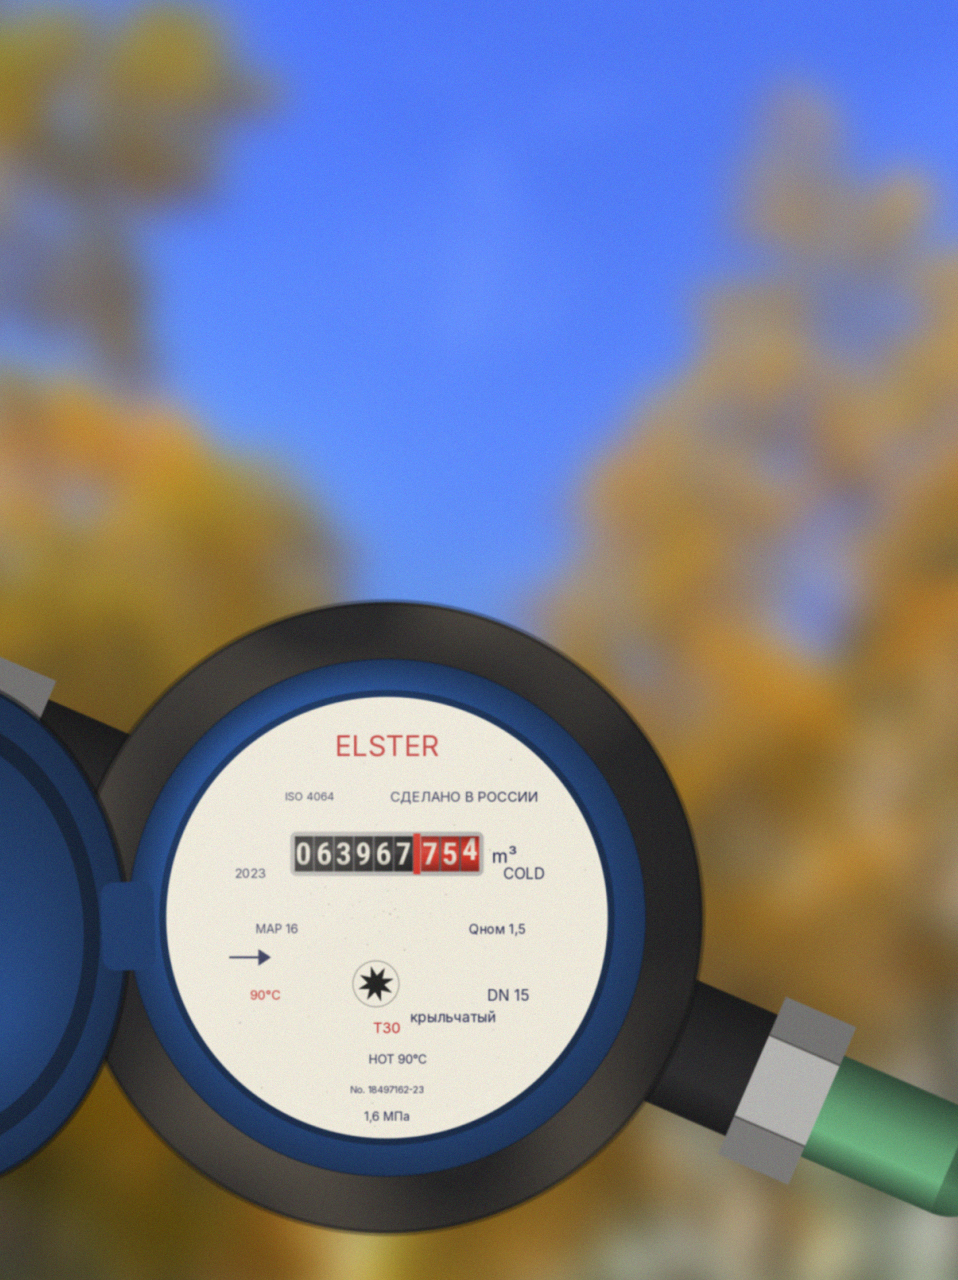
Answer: 63967.754 m³
